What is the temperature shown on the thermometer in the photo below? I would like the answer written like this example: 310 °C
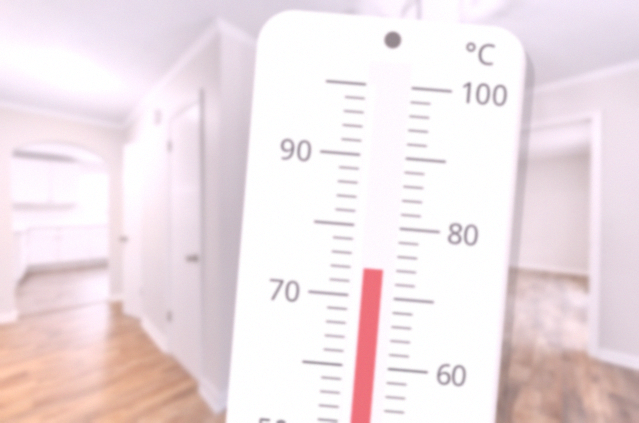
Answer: 74 °C
